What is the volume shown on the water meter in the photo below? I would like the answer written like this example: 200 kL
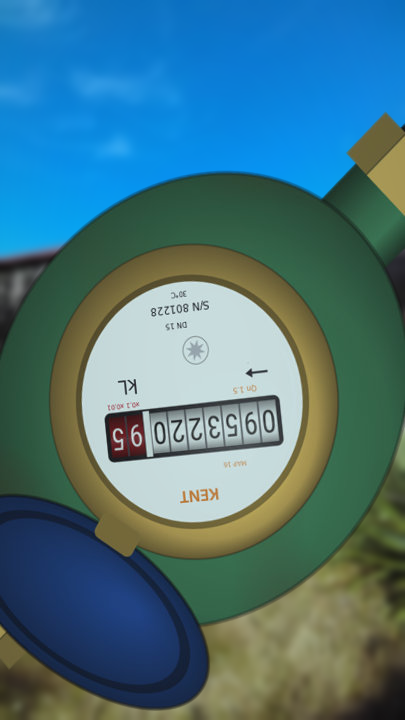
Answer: 953220.95 kL
